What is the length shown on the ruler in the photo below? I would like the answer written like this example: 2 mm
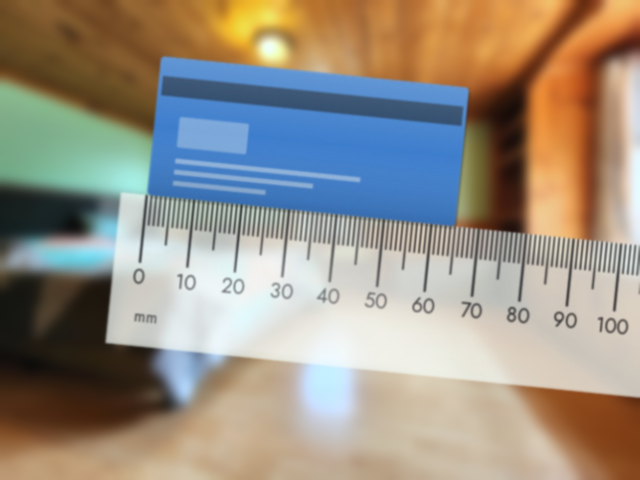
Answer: 65 mm
